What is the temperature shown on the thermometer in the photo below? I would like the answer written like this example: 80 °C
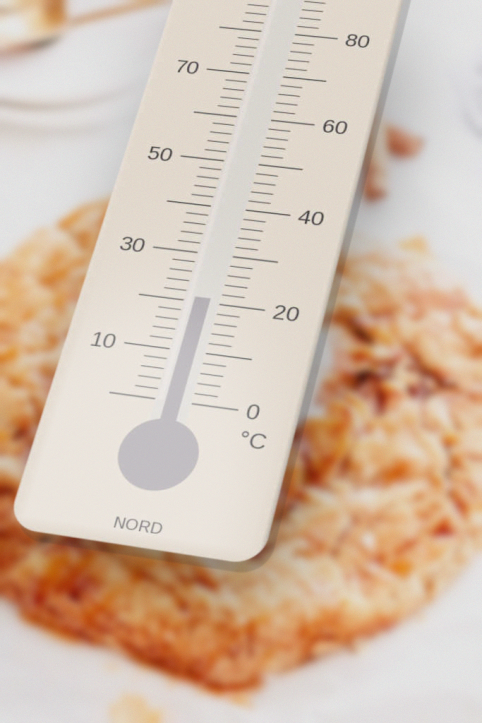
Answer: 21 °C
